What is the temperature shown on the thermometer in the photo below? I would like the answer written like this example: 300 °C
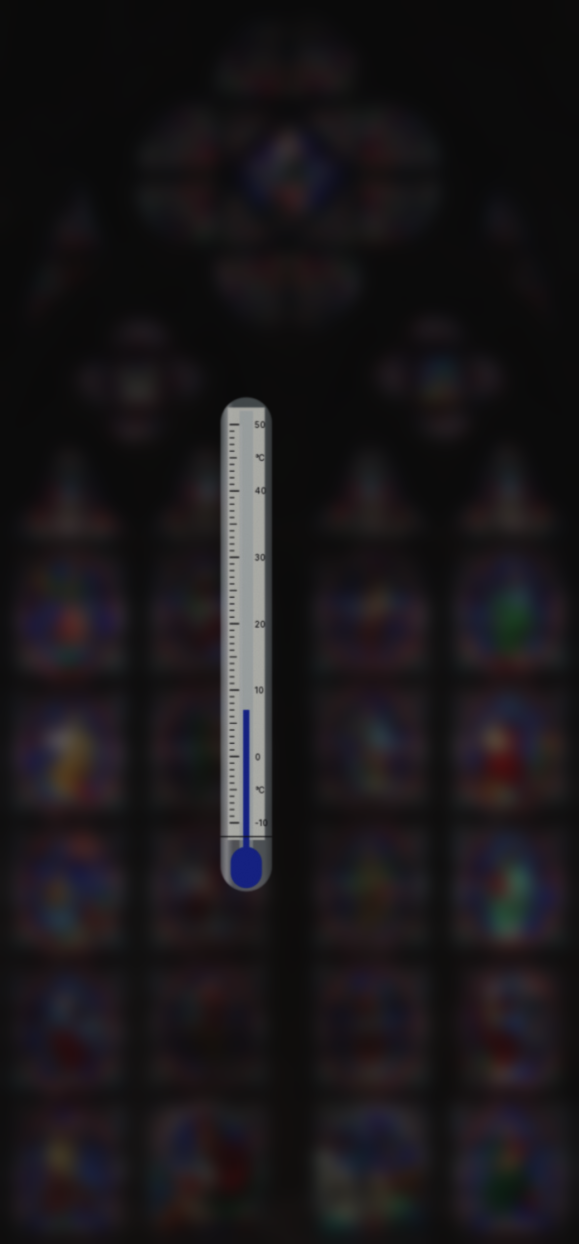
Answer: 7 °C
